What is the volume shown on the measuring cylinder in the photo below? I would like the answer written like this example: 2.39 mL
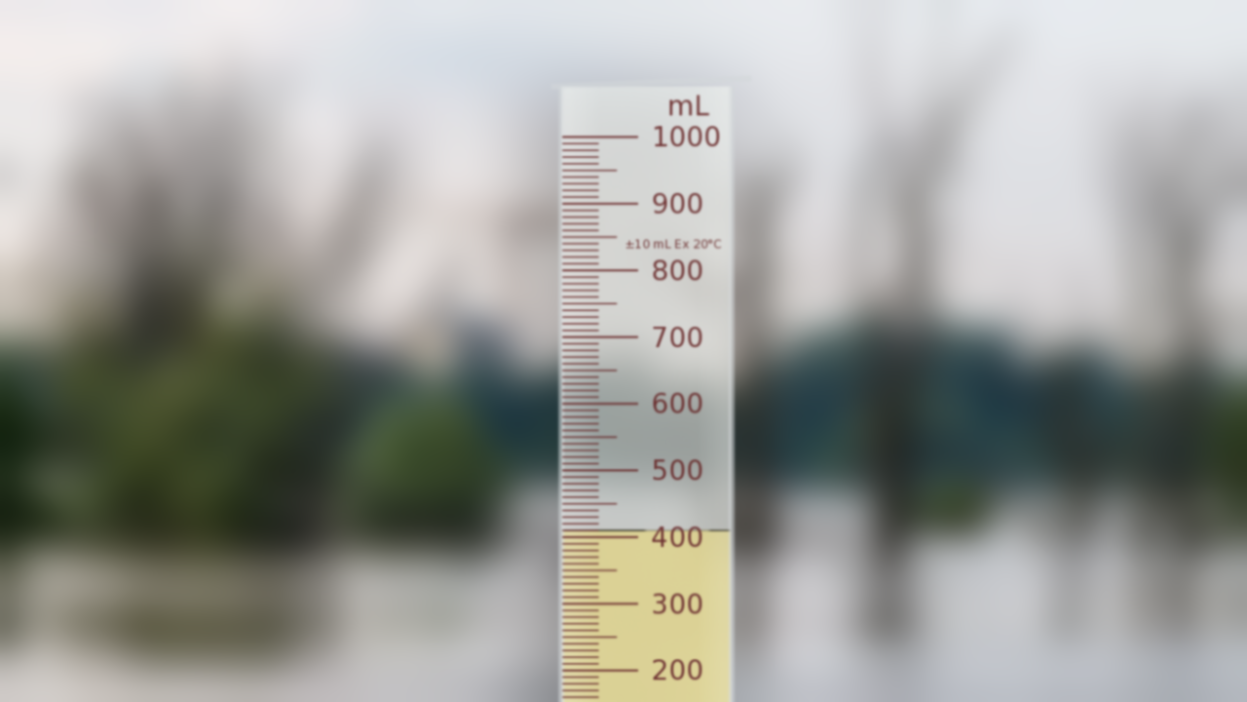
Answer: 410 mL
